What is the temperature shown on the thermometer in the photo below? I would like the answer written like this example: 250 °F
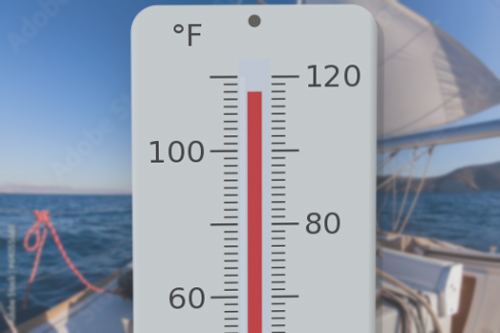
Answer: 116 °F
